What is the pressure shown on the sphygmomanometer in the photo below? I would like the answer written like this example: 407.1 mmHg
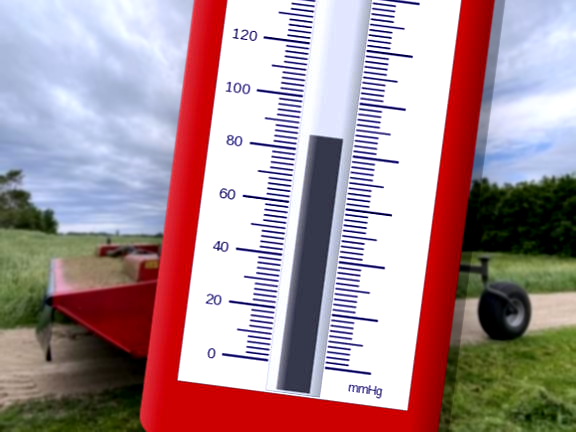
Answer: 86 mmHg
